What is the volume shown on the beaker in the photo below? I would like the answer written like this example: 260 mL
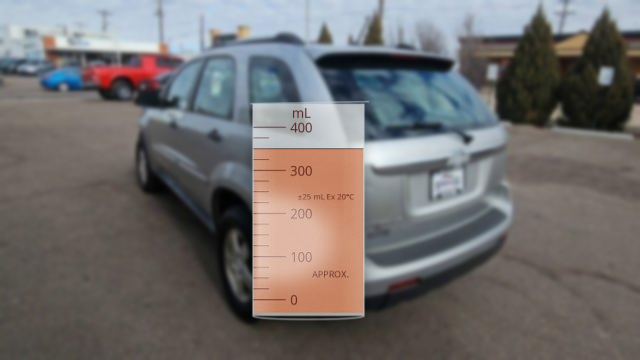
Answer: 350 mL
